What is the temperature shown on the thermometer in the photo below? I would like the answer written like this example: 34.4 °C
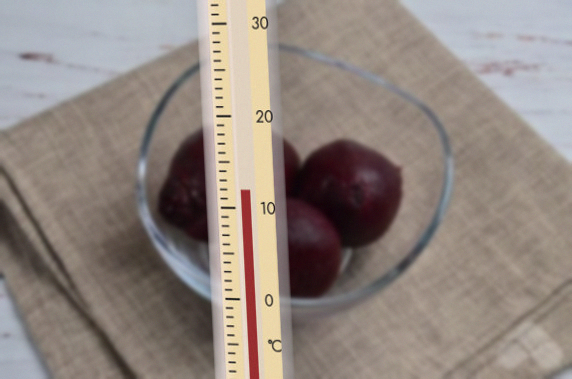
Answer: 12 °C
